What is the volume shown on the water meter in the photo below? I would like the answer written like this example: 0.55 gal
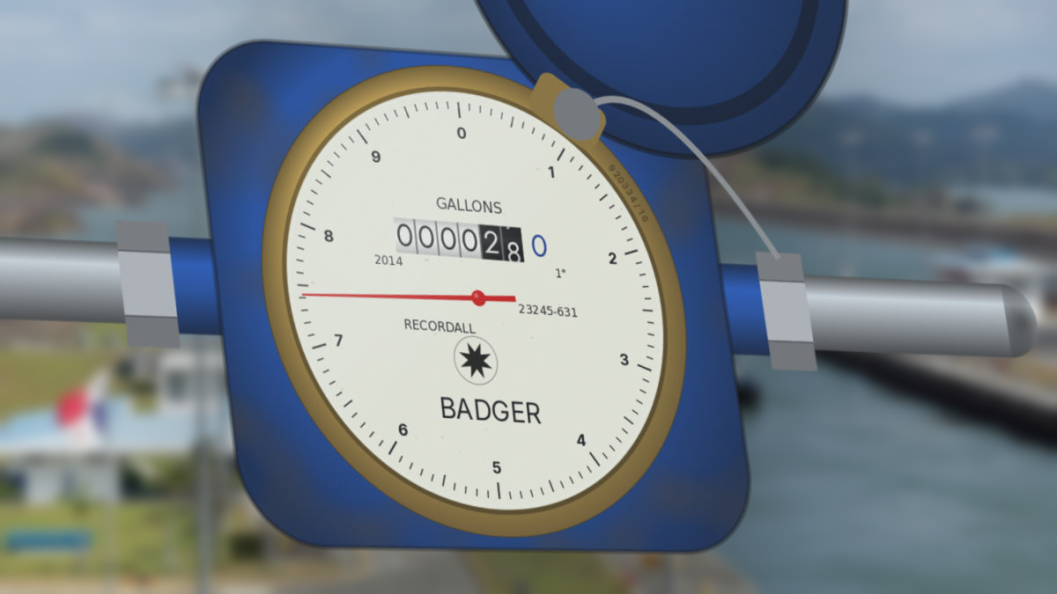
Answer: 277.4 gal
